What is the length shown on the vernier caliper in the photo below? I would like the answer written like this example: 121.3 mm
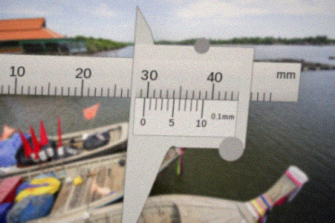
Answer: 29.6 mm
